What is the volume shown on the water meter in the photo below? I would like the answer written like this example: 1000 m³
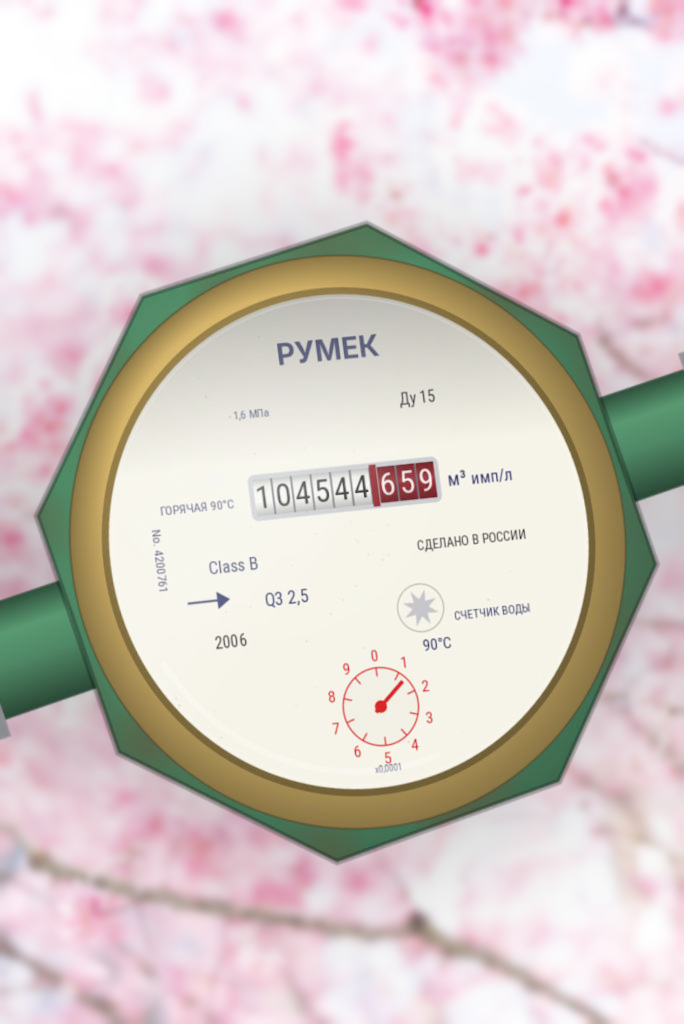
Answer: 104544.6591 m³
